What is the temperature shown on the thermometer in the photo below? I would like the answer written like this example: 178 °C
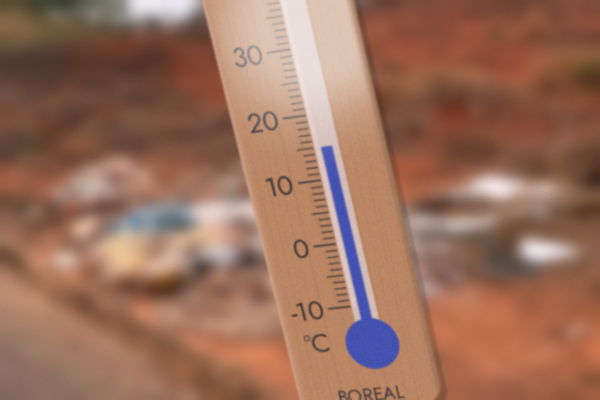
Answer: 15 °C
